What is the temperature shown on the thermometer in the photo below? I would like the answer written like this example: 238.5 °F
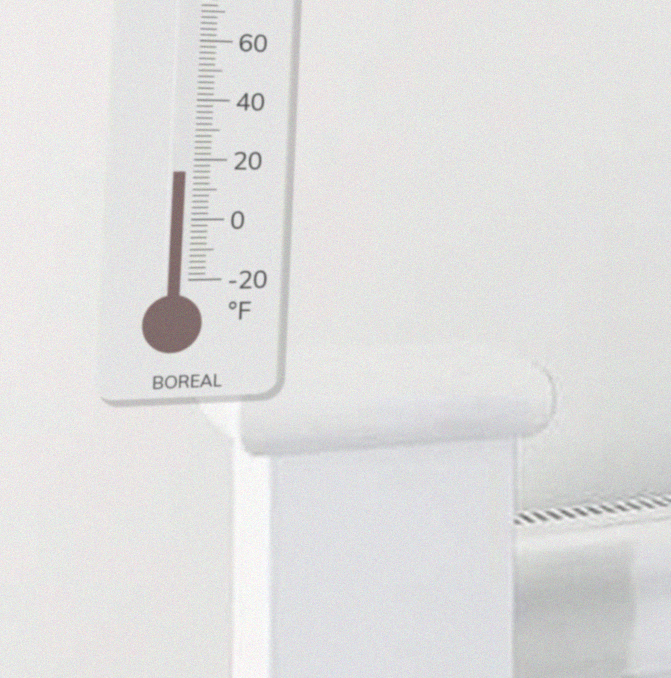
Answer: 16 °F
